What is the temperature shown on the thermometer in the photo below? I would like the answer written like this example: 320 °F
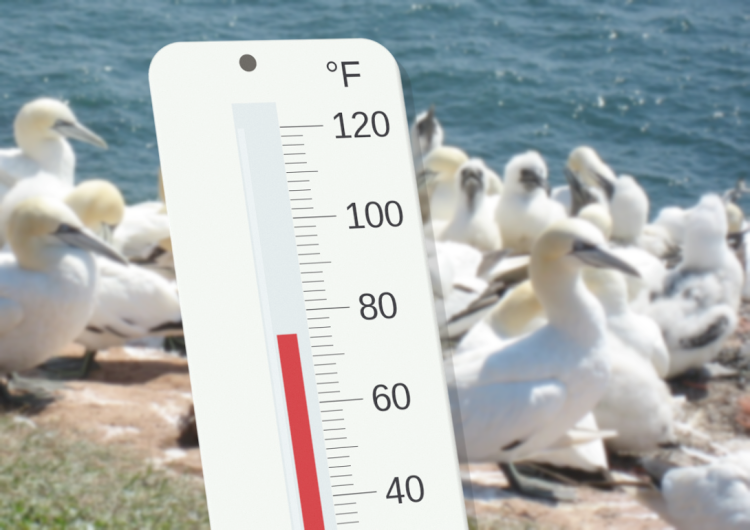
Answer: 75 °F
